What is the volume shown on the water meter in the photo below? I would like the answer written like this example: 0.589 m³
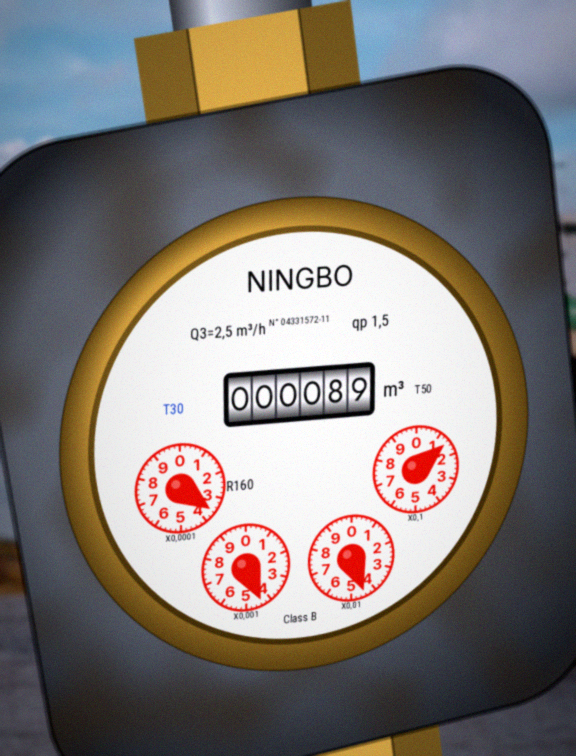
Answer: 89.1443 m³
